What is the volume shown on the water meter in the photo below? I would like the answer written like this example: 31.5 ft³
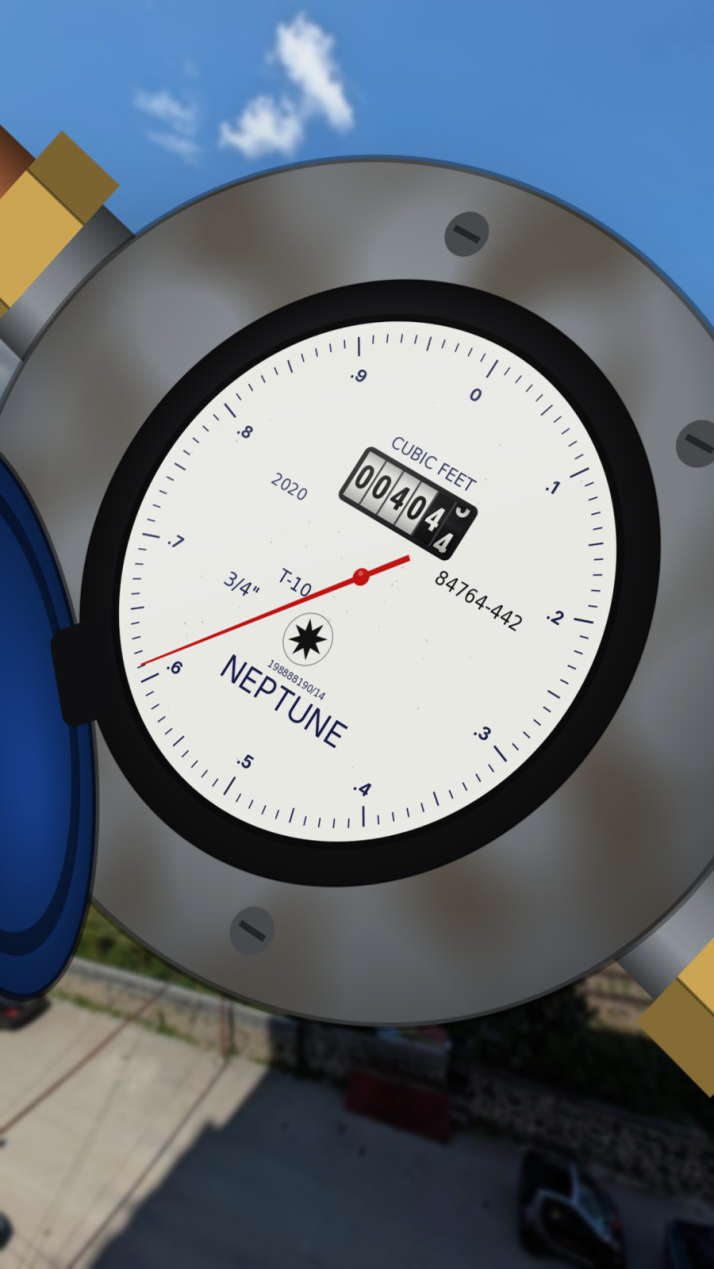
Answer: 4043.61 ft³
